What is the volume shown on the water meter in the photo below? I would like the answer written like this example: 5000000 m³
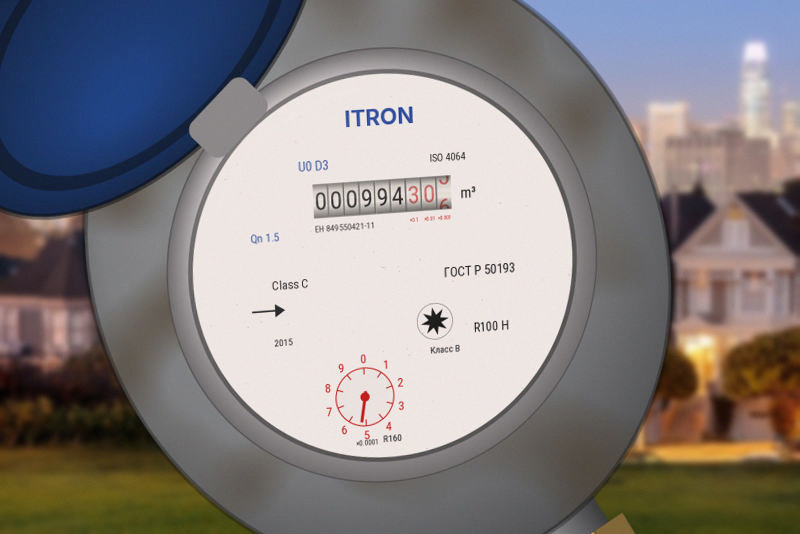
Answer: 994.3055 m³
